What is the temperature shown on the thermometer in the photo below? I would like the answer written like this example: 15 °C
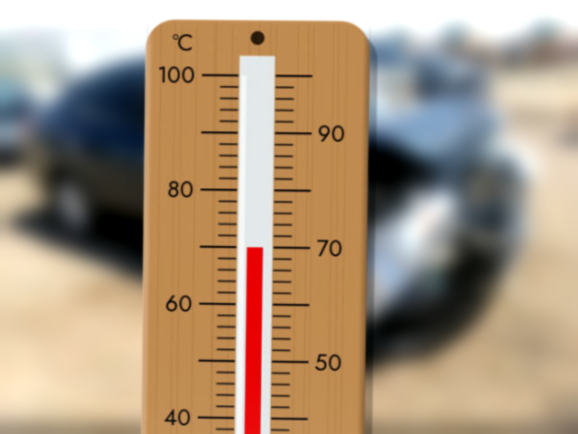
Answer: 70 °C
